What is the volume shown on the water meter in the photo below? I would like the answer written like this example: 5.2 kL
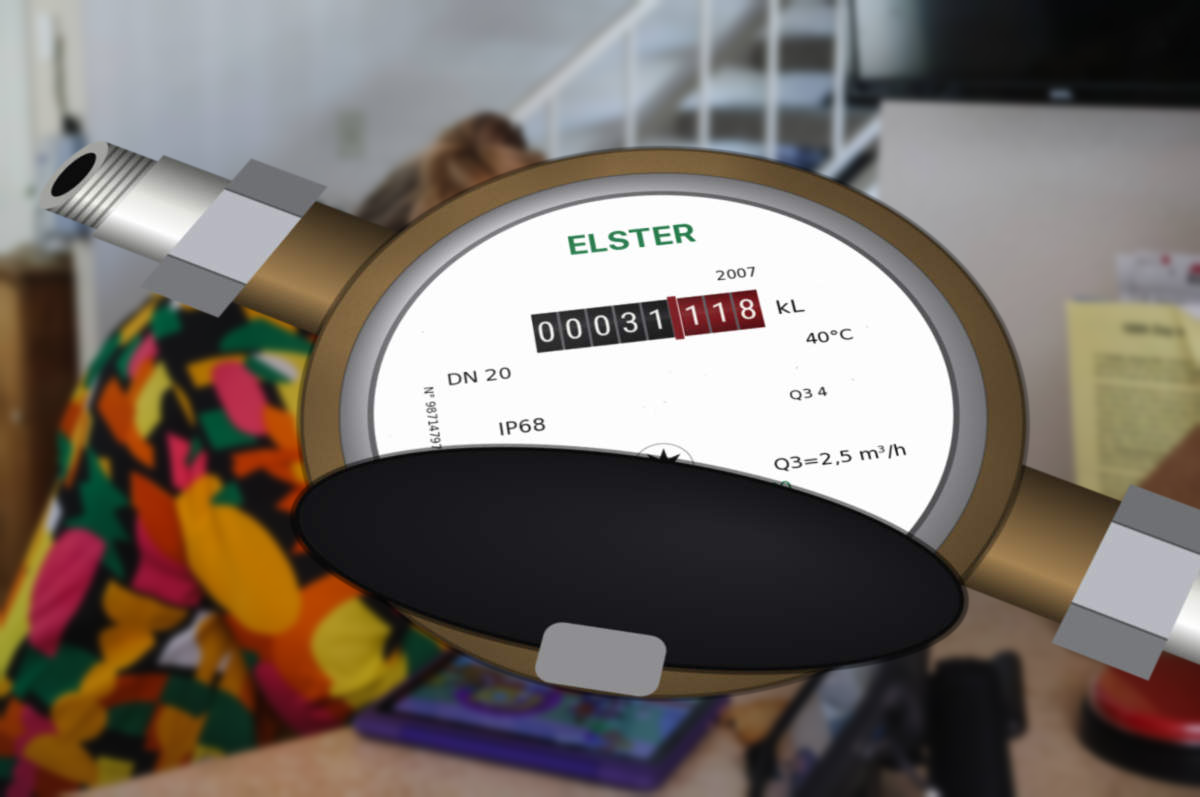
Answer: 31.118 kL
